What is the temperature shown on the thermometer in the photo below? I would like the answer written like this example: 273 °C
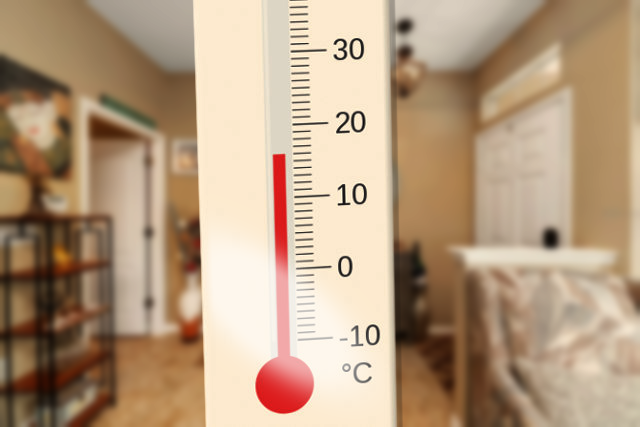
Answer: 16 °C
